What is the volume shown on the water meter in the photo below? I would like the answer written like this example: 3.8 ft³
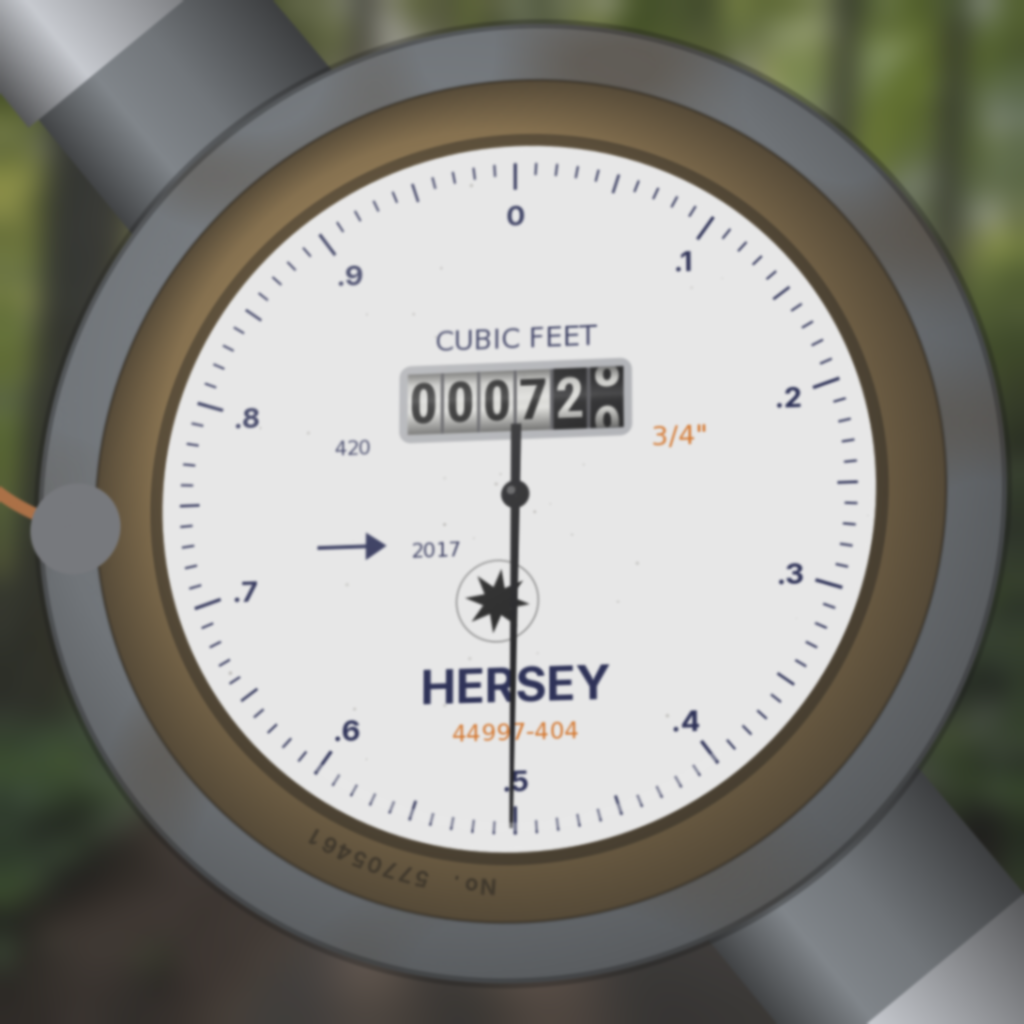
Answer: 728.50 ft³
